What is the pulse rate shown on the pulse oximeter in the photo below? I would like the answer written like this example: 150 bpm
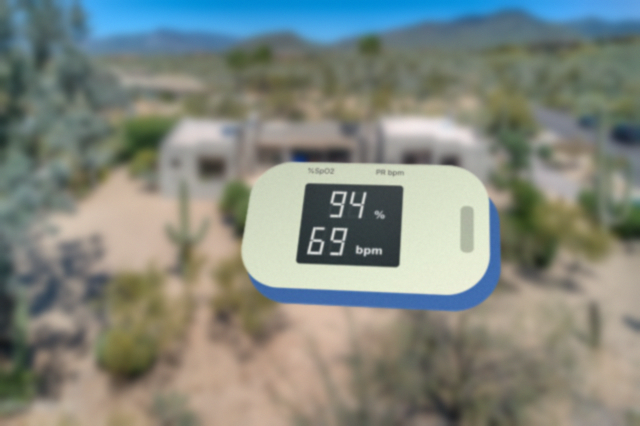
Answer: 69 bpm
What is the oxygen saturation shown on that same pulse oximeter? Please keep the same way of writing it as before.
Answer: 94 %
